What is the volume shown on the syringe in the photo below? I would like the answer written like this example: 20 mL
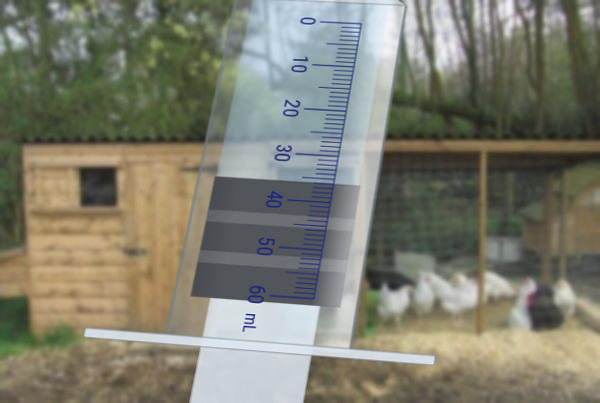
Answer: 36 mL
